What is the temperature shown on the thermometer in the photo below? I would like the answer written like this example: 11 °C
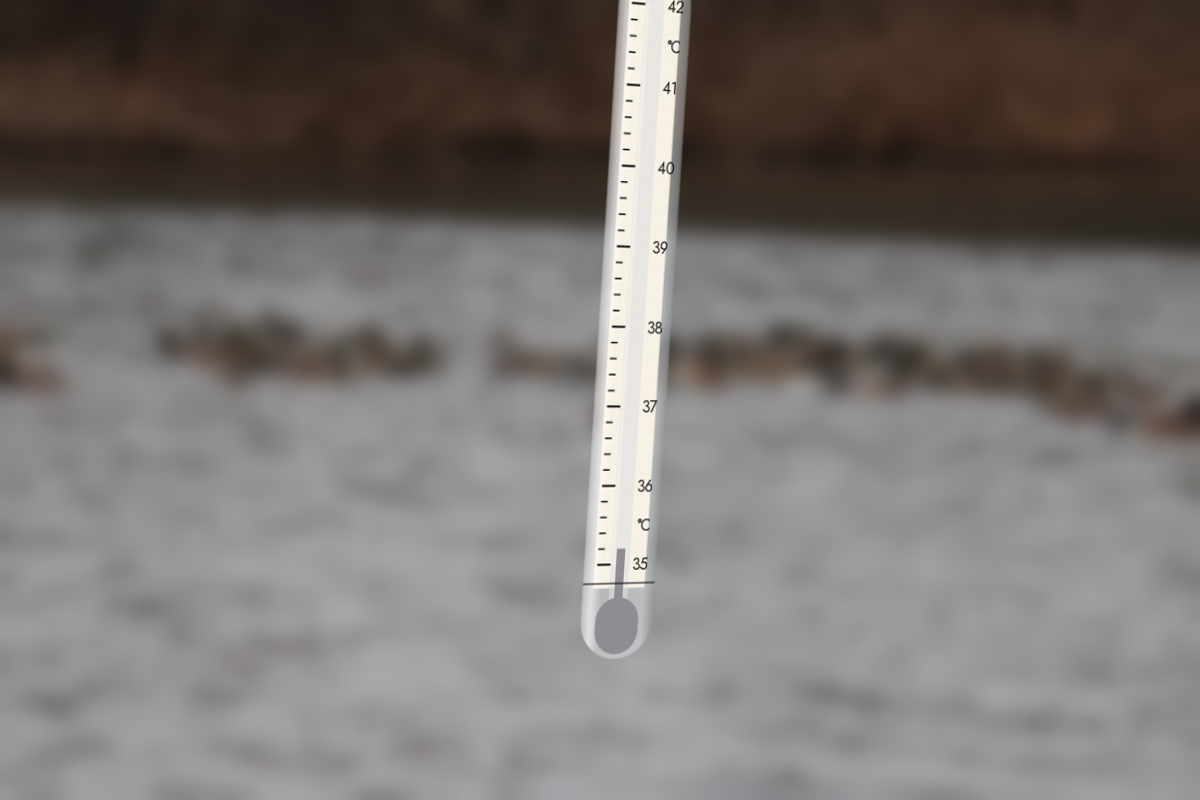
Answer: 35.2 °C
